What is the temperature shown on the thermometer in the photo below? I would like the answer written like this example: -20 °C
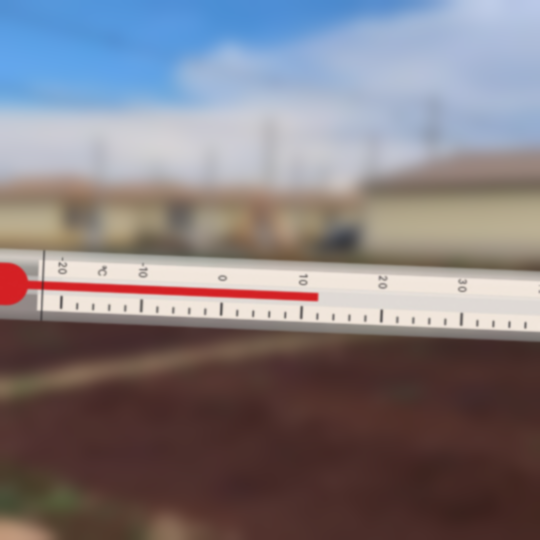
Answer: 12 °C
